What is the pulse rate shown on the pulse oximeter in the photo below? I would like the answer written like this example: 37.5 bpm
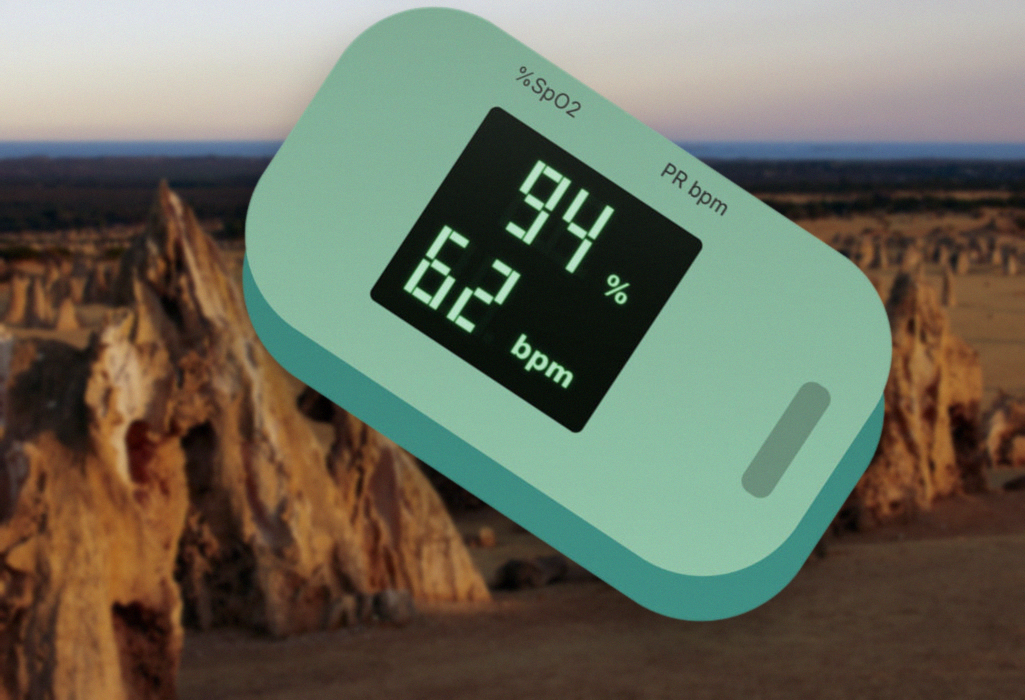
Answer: 62 bpm
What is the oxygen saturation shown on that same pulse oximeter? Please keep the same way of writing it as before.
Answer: 94 %
